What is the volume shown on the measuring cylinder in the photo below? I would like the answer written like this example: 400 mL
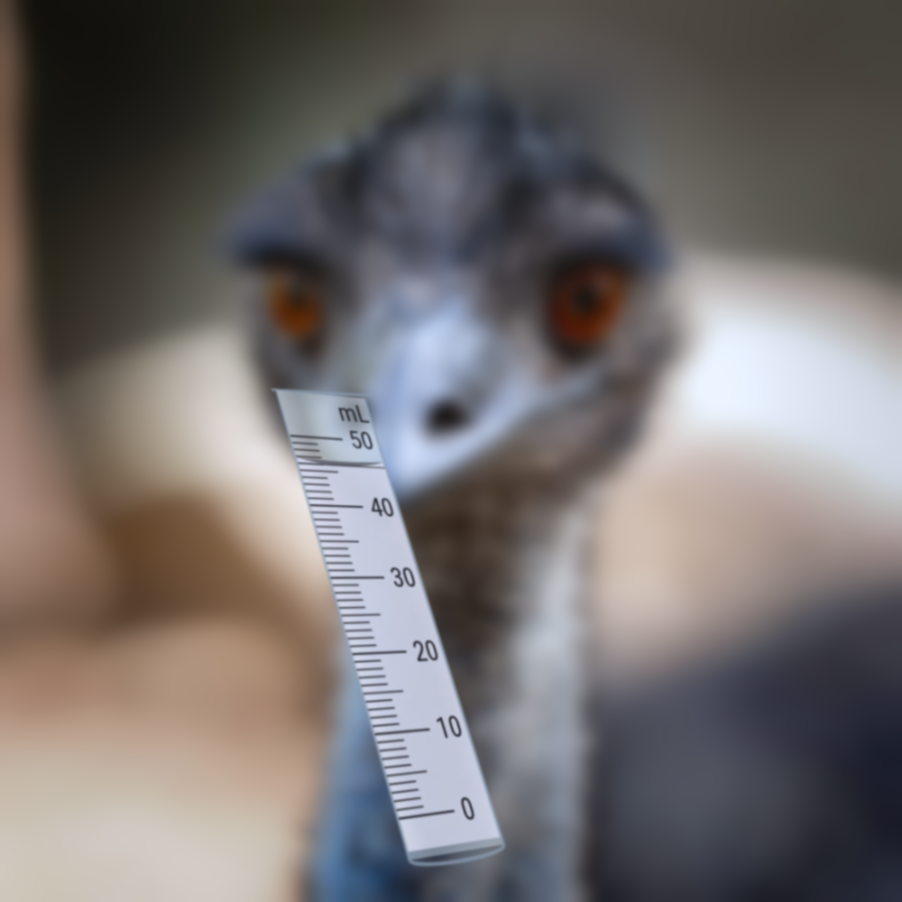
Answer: 46 mL
